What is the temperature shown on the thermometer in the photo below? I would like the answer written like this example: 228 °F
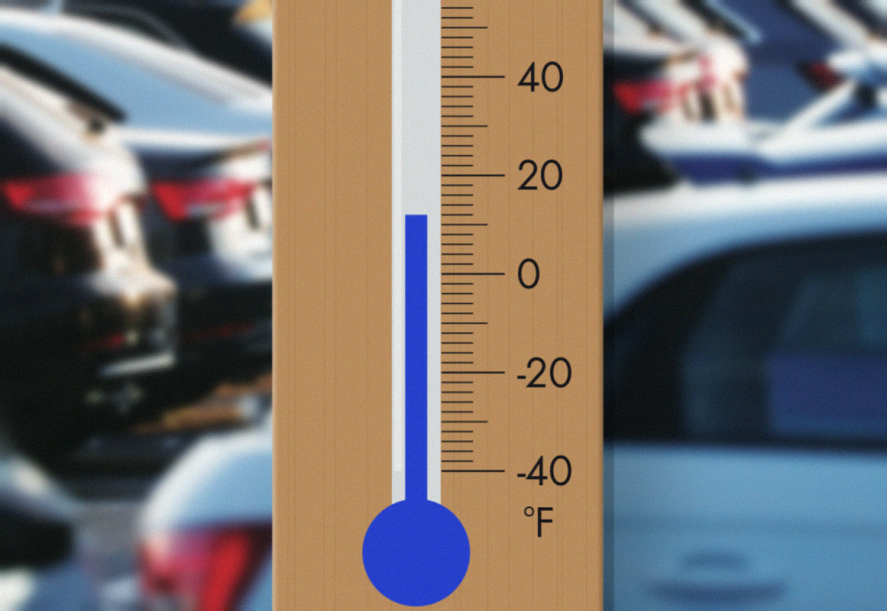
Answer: 12 °F
